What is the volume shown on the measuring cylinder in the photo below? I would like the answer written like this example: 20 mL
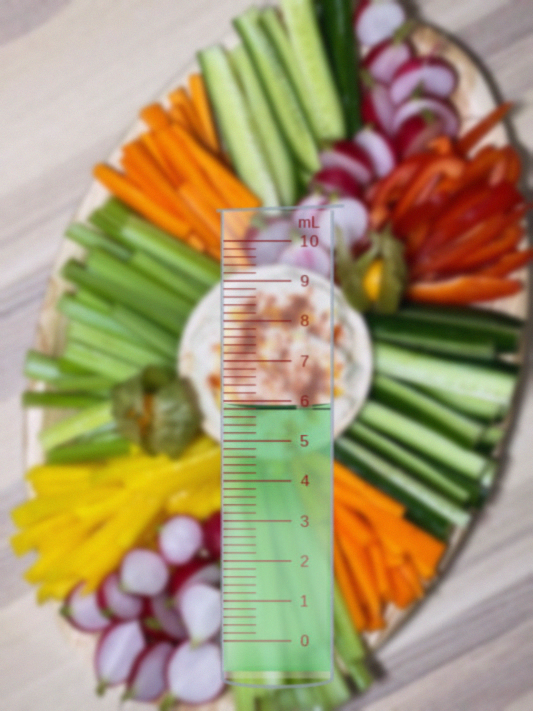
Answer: 5.8 mL
